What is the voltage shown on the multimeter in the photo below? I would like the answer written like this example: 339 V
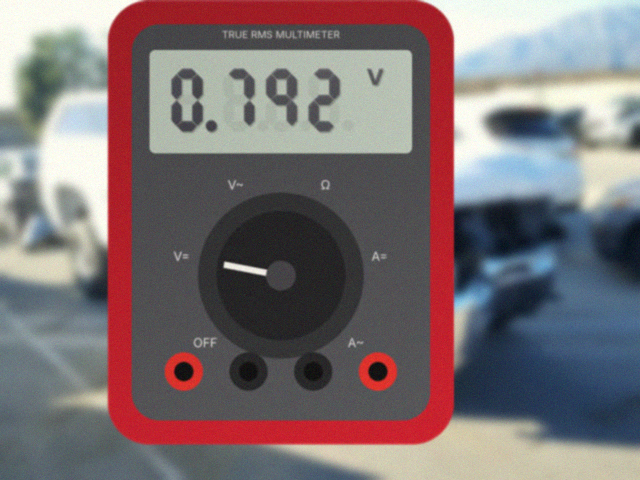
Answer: 0.792 V
